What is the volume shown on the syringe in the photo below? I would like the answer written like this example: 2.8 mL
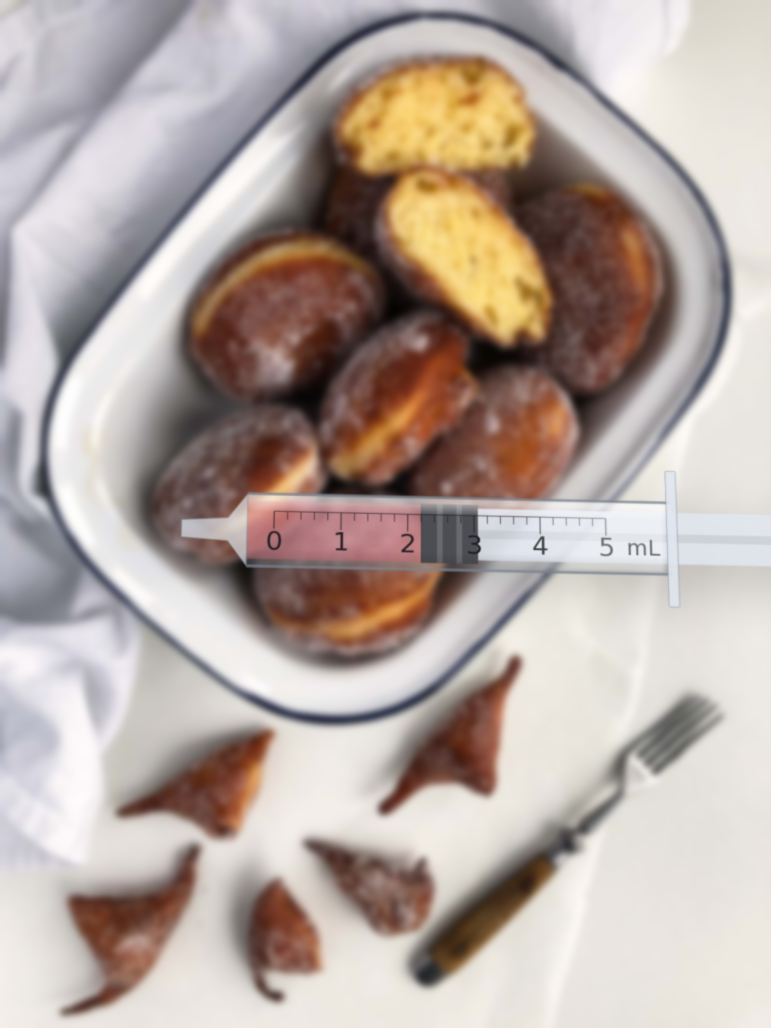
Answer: 2.2 mL
